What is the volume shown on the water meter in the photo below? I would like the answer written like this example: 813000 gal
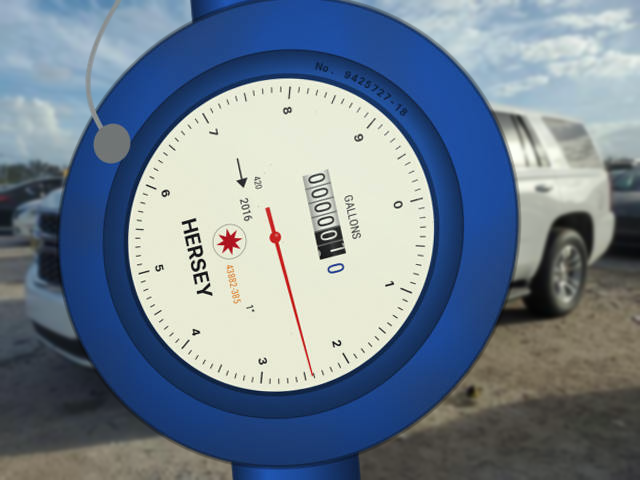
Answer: 12.4 gal
